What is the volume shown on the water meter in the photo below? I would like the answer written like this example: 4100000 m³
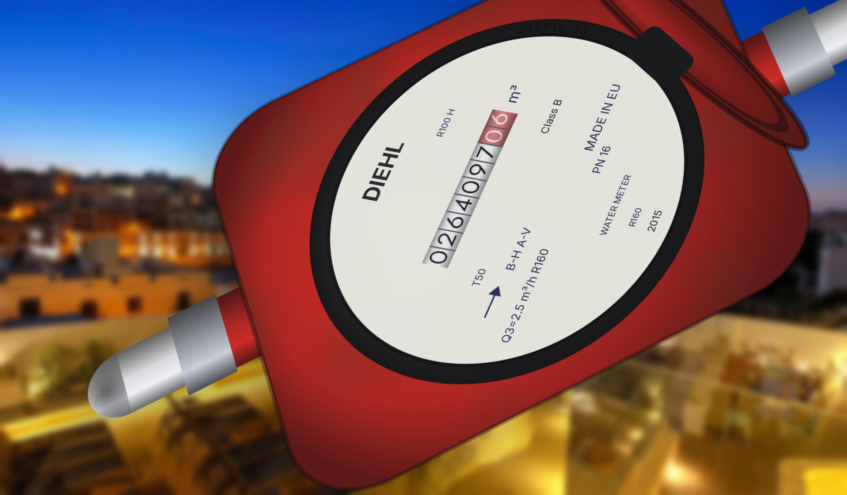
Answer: 264097.06 m³
